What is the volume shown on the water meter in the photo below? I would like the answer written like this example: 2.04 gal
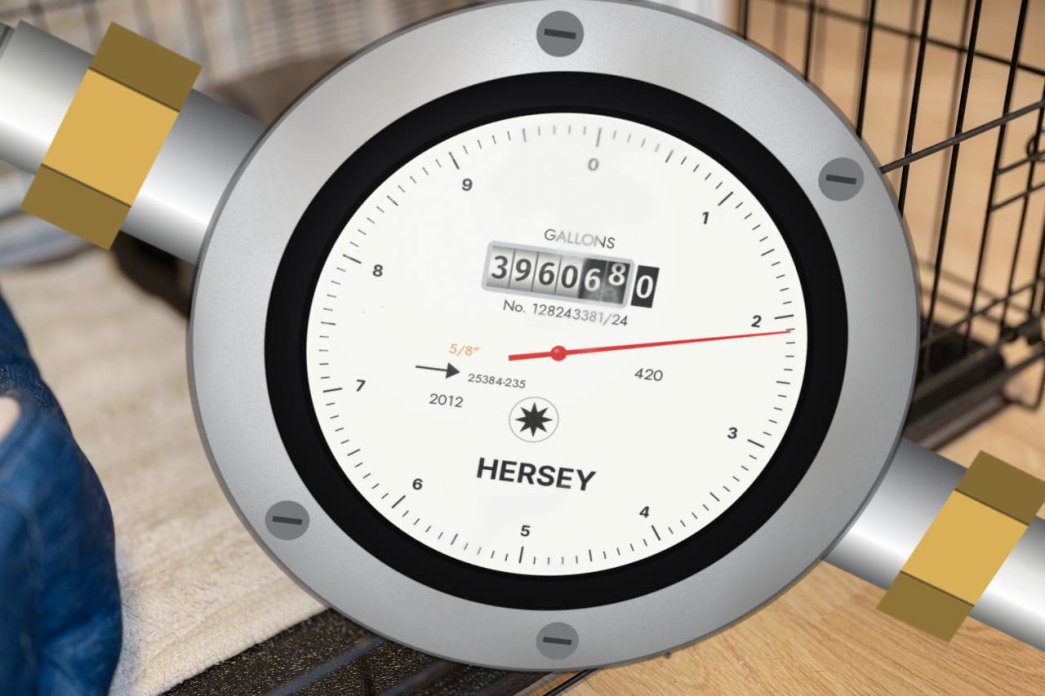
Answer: 3960682.1 gal
